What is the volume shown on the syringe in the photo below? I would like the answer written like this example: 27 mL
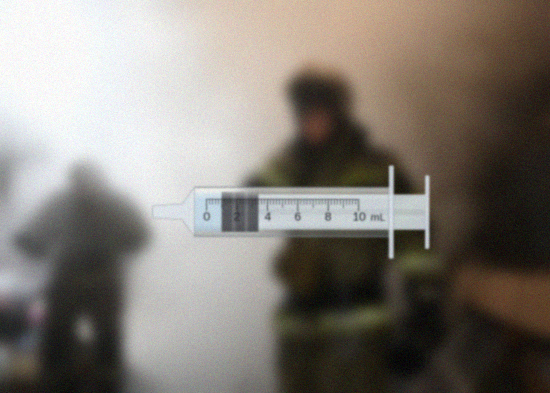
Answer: 1 mL
